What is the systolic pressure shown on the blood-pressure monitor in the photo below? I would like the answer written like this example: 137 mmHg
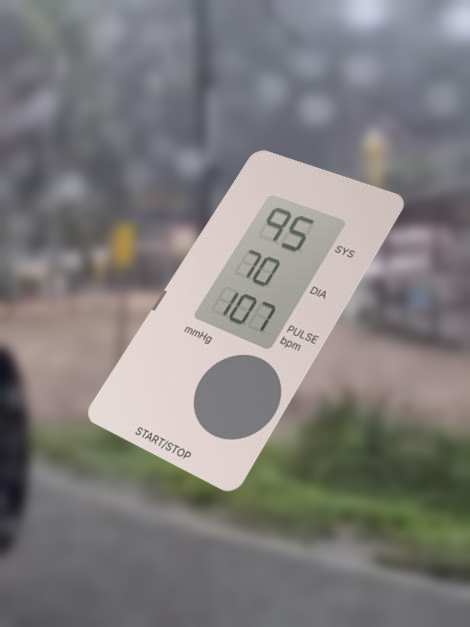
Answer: 95 mmHg
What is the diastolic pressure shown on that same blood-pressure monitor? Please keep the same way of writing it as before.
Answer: 70 mmHg
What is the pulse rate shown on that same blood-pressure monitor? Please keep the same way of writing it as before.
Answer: 107 bpm
